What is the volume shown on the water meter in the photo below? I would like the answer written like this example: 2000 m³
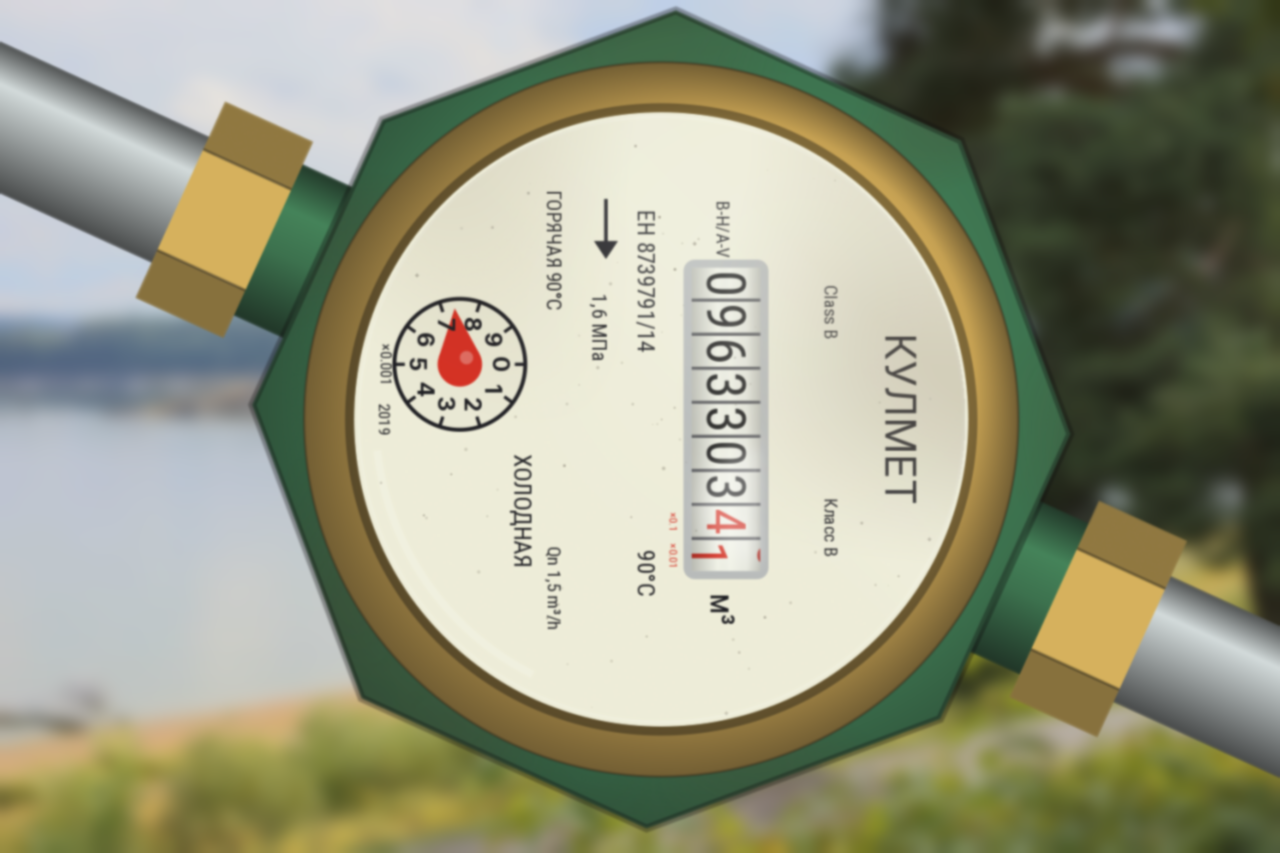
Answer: 963303.407 m³
